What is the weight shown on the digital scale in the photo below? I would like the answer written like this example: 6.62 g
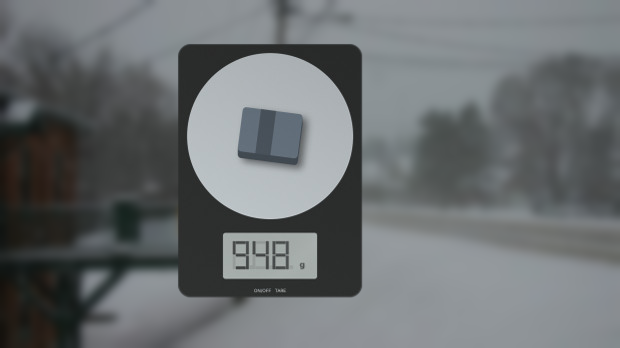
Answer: 948 g
